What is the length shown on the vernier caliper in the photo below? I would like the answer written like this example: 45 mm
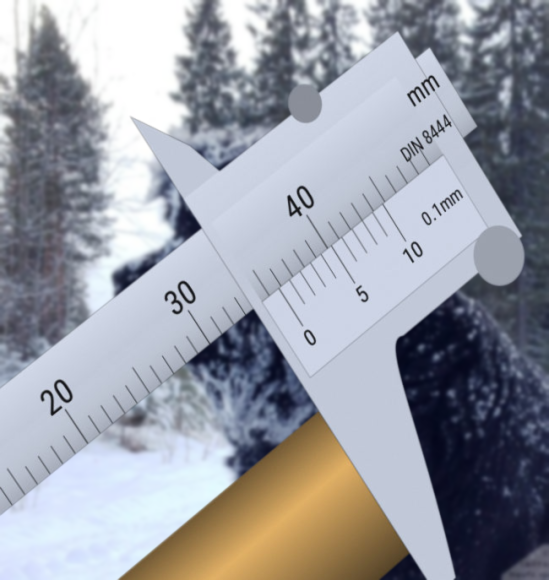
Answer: 35.8 mm
